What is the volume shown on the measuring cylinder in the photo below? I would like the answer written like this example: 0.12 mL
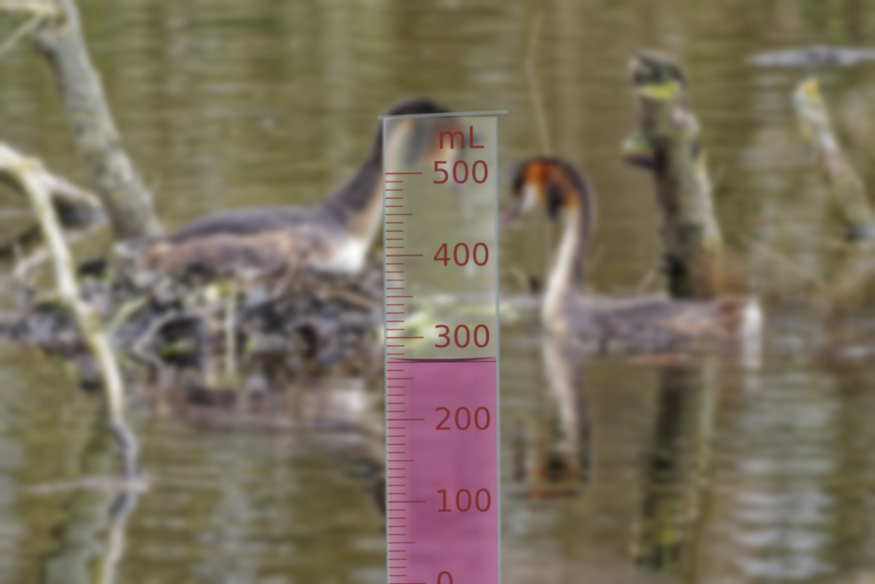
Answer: 270 mL
